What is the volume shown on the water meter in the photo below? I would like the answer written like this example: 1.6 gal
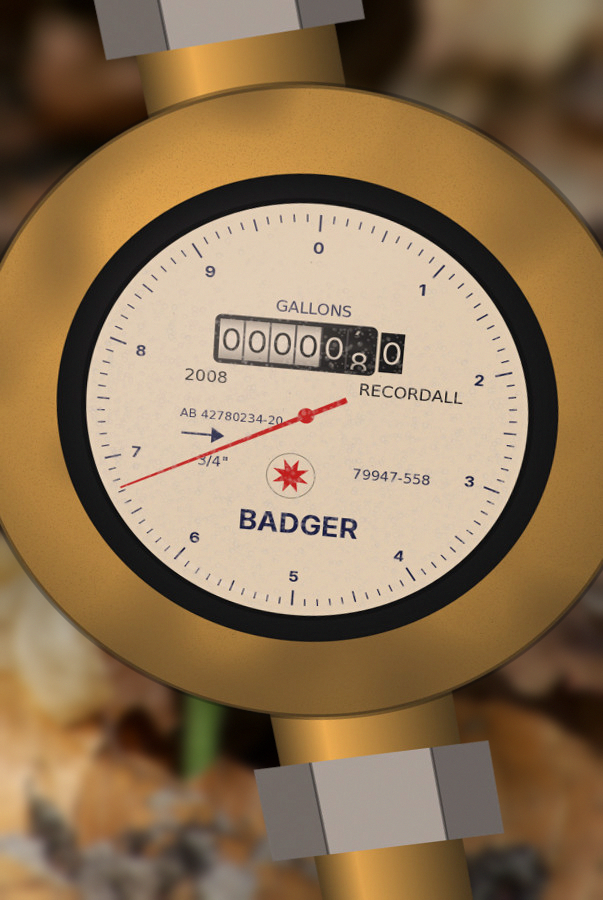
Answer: 76.7 gal
